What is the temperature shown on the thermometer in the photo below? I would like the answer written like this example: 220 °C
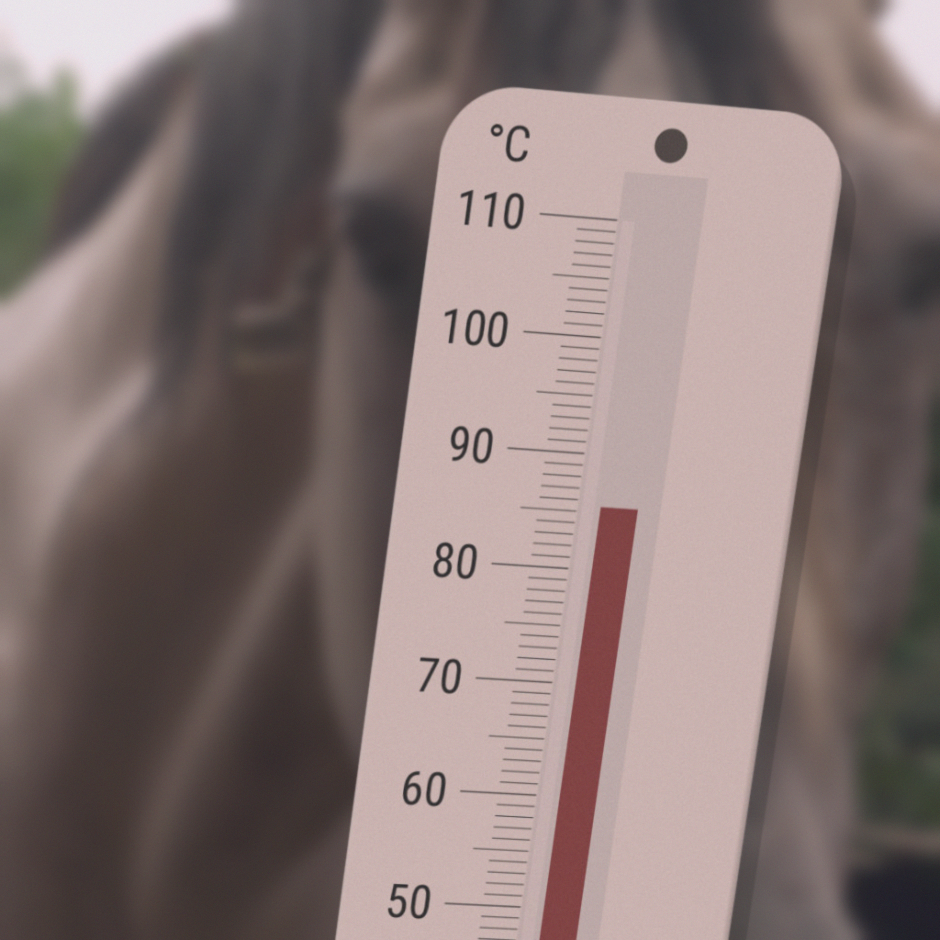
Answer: 85.5 °C
